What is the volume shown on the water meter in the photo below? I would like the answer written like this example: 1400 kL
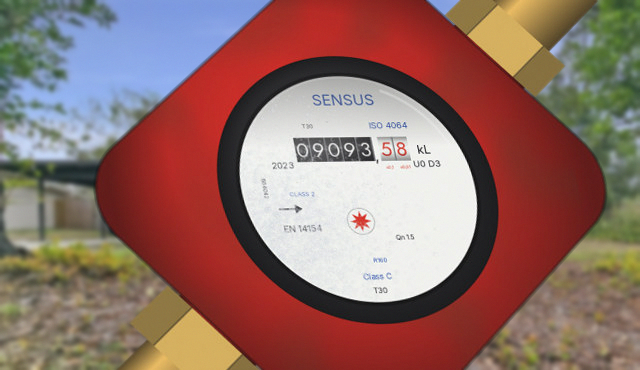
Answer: 9093.58 kL
